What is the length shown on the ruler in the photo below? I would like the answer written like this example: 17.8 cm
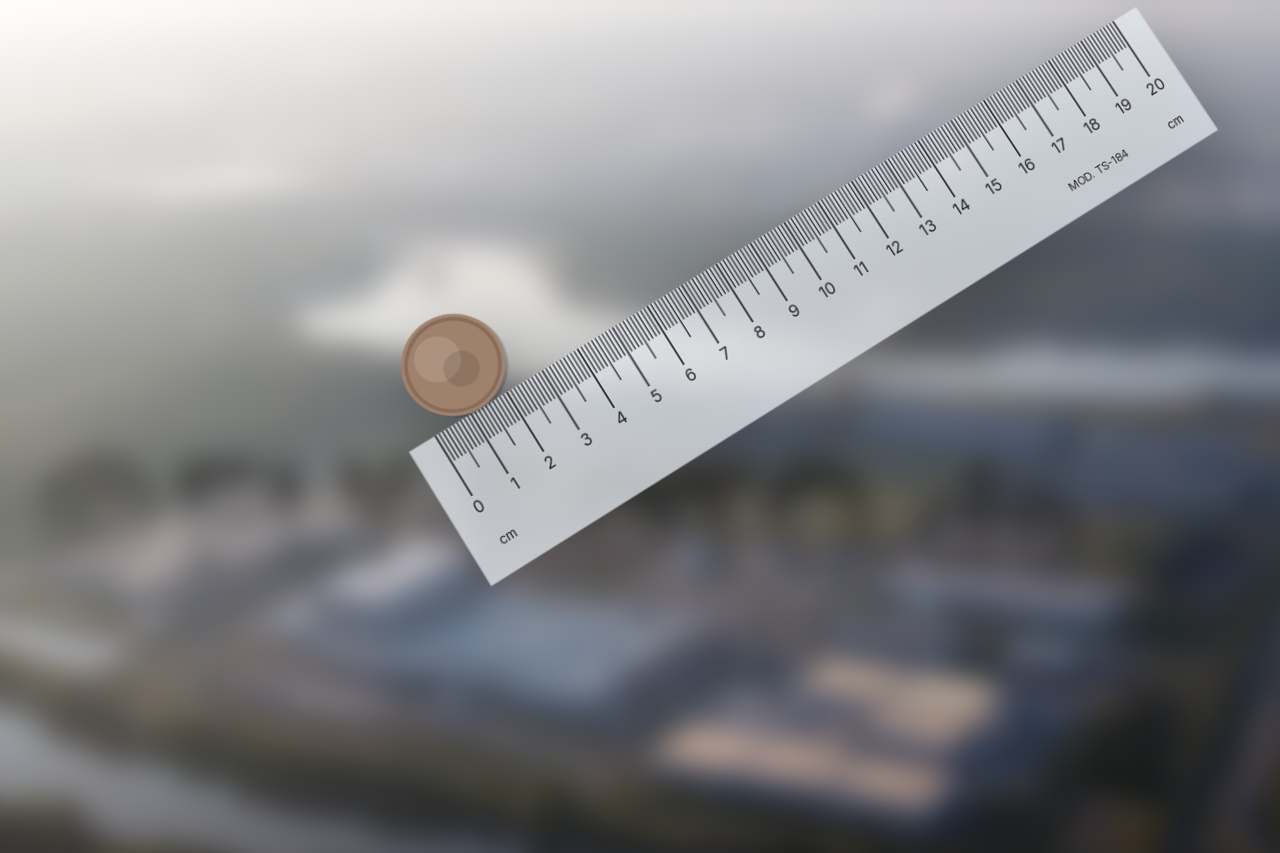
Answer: 2.5 cm
